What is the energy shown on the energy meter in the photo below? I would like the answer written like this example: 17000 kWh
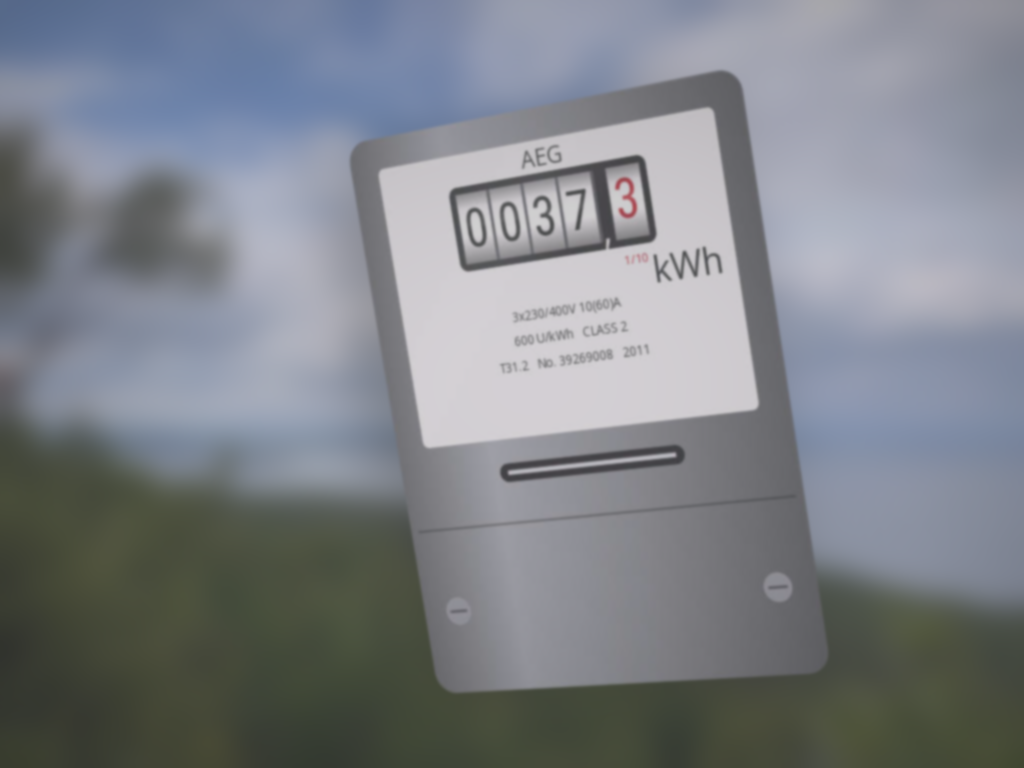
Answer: 37.3 kWh
